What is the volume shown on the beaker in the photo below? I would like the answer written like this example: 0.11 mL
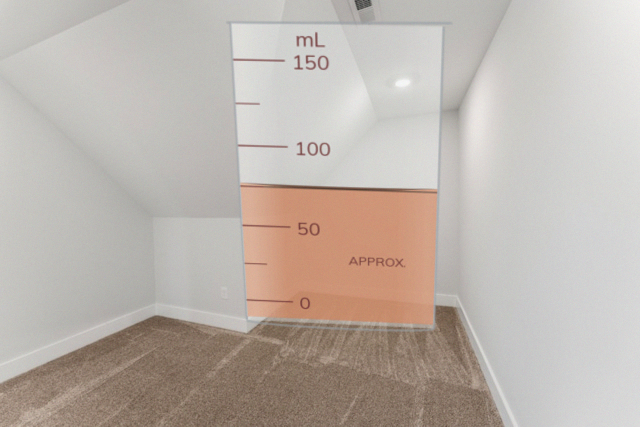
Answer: 75 mL
